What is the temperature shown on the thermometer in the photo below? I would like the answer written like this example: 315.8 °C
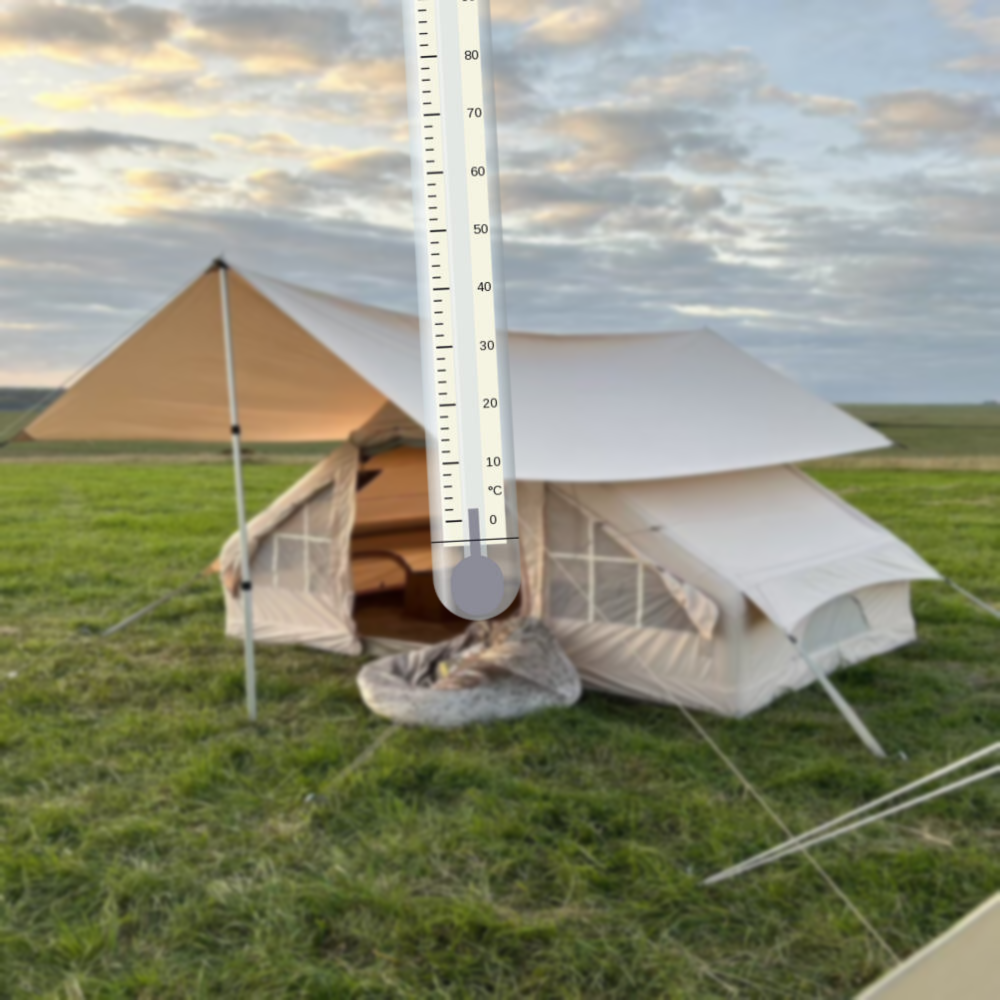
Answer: 2 °C
